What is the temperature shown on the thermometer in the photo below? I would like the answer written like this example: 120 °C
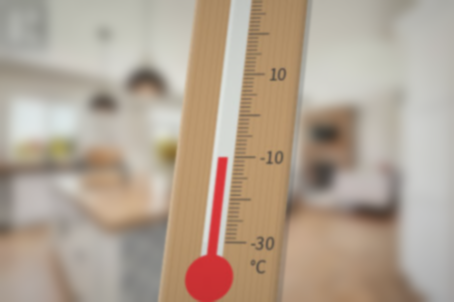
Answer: -10 °C
